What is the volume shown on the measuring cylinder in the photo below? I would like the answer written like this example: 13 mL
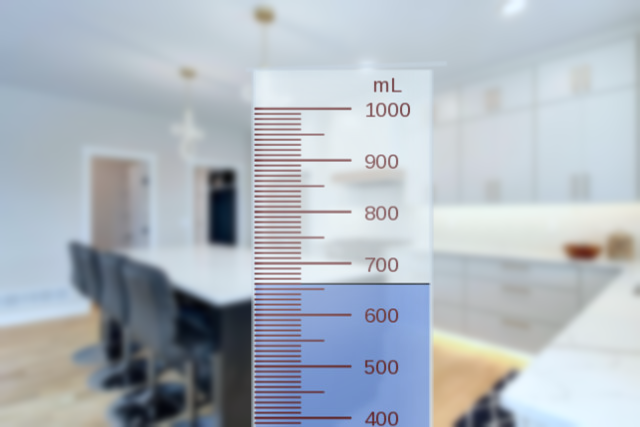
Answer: 660 mL
